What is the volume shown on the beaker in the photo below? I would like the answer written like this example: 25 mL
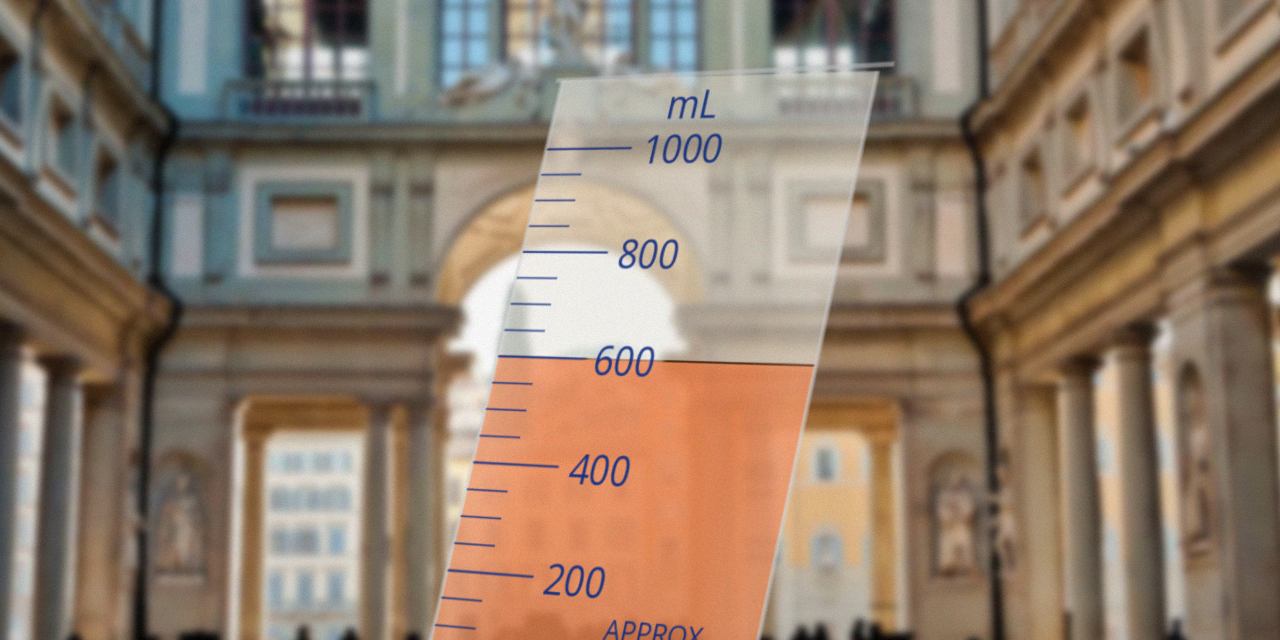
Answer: 600 mL
